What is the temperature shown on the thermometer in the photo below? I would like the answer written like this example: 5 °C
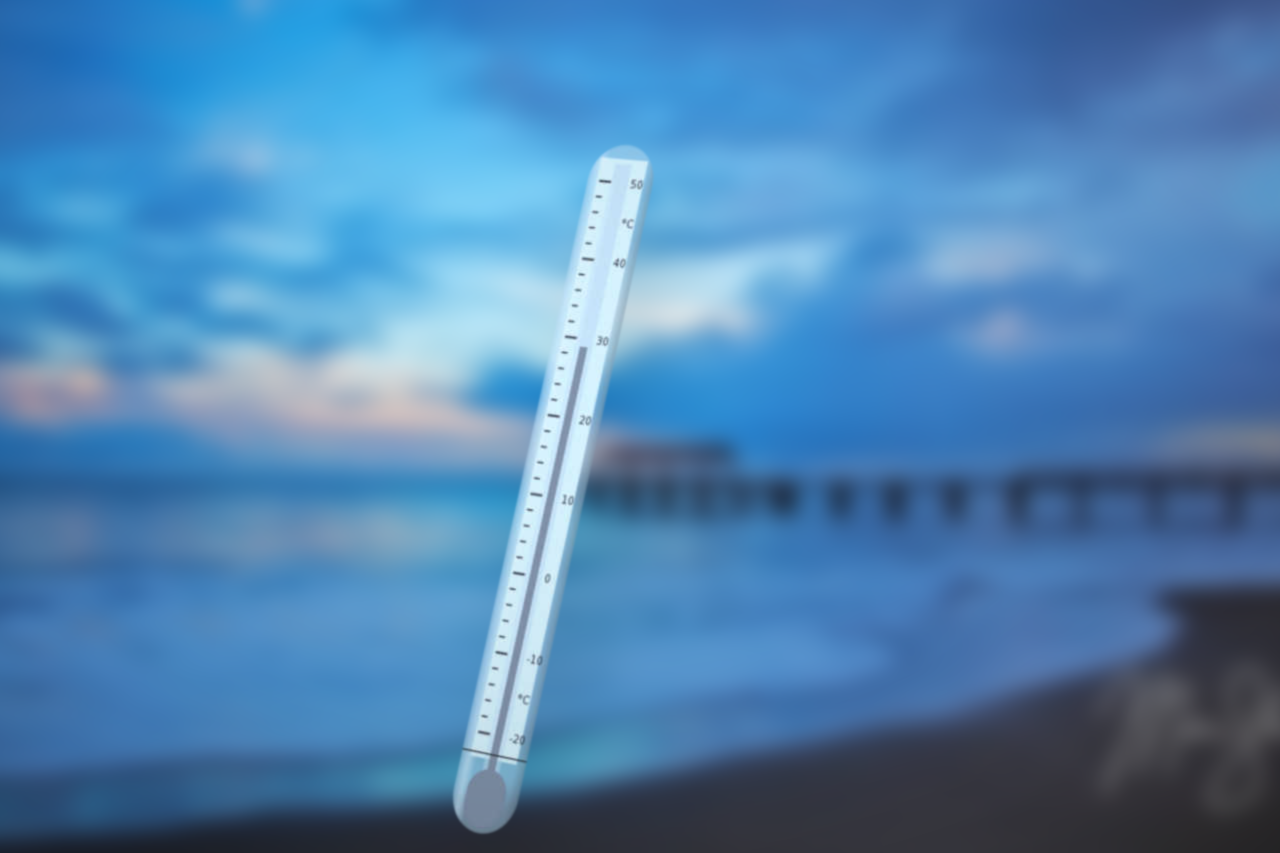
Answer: 29 °C
